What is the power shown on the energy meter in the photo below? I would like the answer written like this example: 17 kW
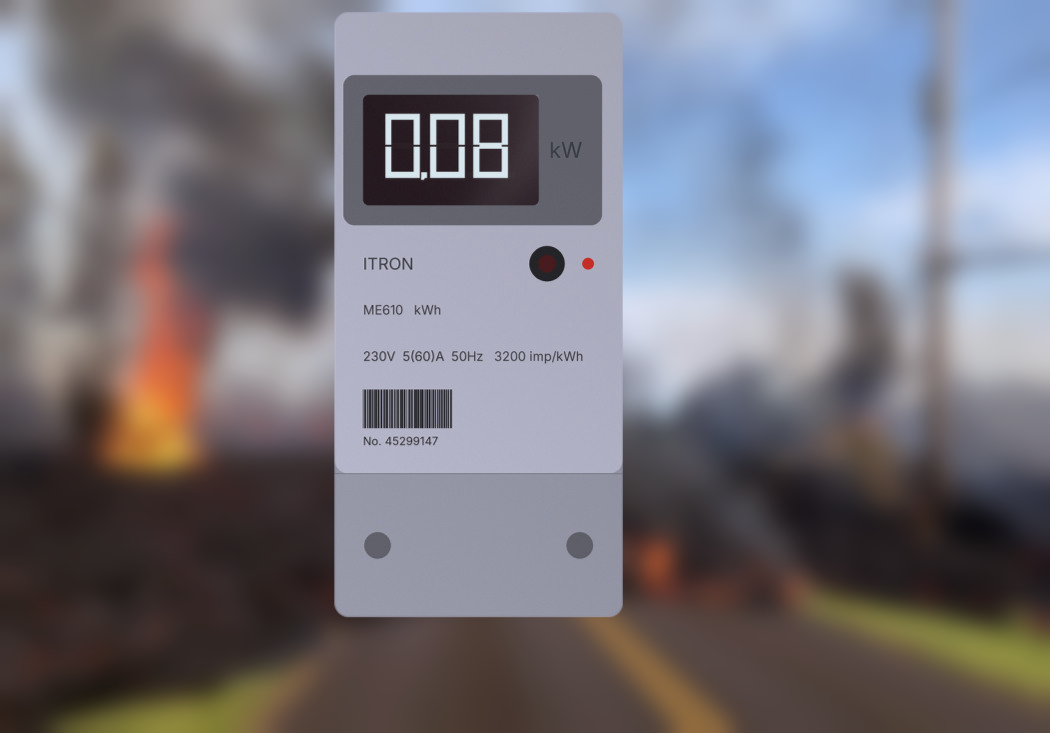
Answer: 0.08 kW
